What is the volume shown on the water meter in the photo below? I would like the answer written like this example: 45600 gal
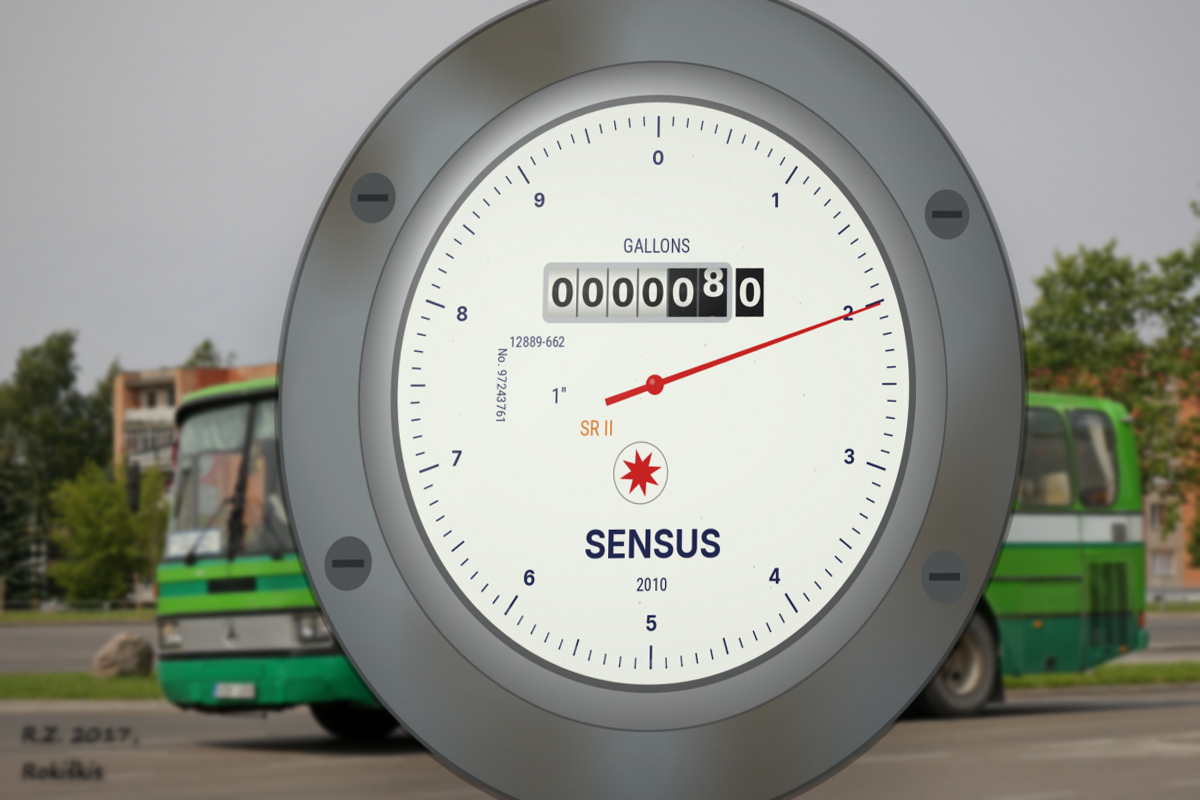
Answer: 82.0 gal
